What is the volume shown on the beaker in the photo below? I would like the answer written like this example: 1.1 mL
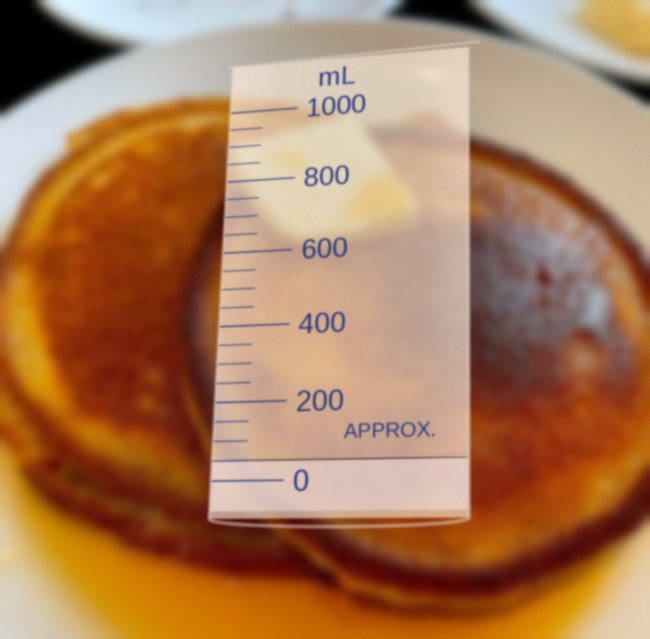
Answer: 50 mL
